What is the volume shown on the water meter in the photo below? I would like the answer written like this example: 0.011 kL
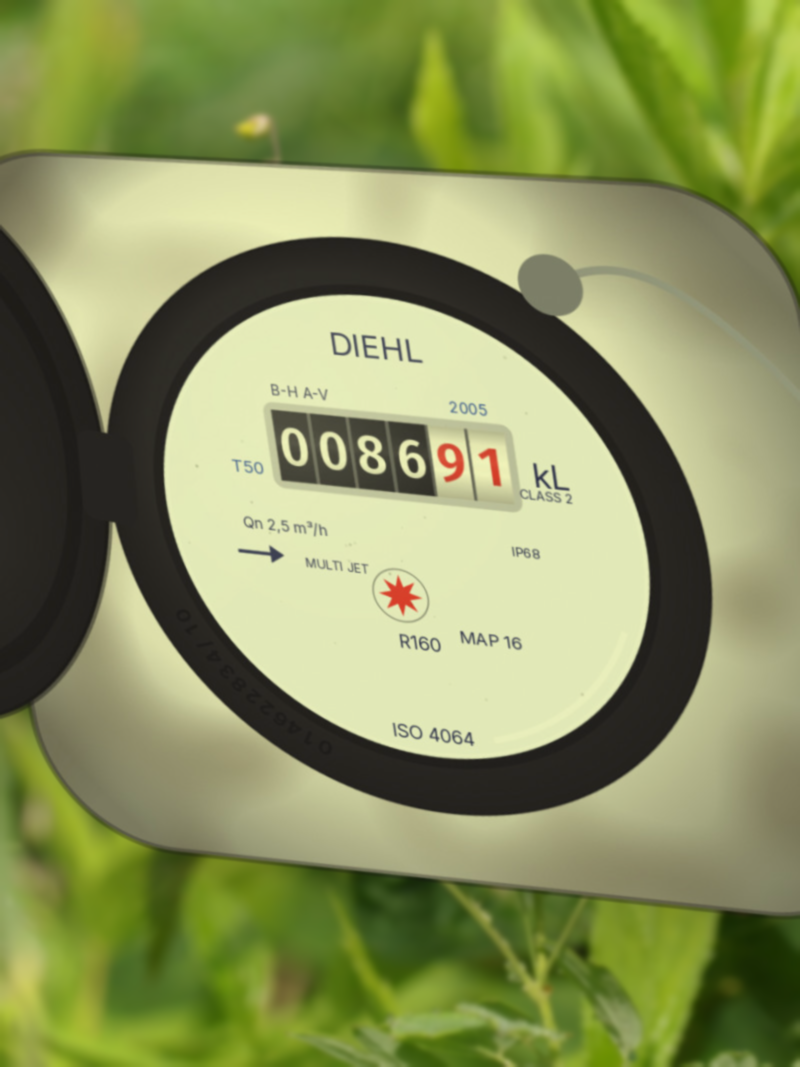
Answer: 86.91 kL
